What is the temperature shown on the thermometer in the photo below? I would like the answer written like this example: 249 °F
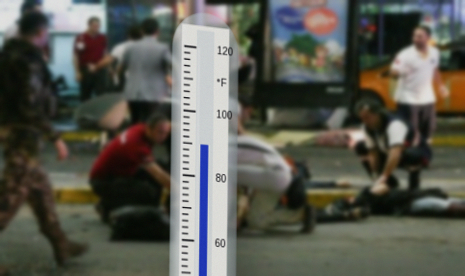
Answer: 90 °F
